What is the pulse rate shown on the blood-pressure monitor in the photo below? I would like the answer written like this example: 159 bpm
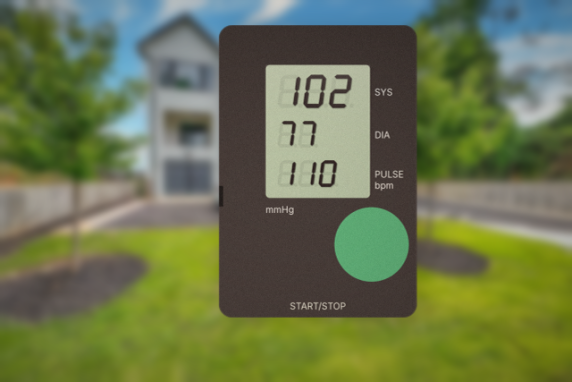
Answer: 110 bpm
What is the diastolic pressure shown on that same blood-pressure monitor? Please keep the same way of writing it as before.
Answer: 77 mmHg
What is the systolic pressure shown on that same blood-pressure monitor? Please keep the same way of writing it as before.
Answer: 102 mmHg
